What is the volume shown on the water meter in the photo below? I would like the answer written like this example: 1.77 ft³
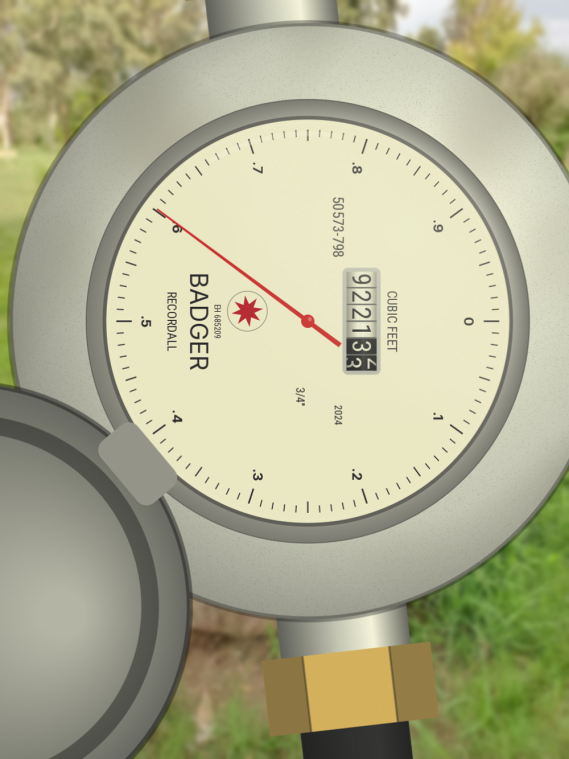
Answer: 922132.60 ft³
